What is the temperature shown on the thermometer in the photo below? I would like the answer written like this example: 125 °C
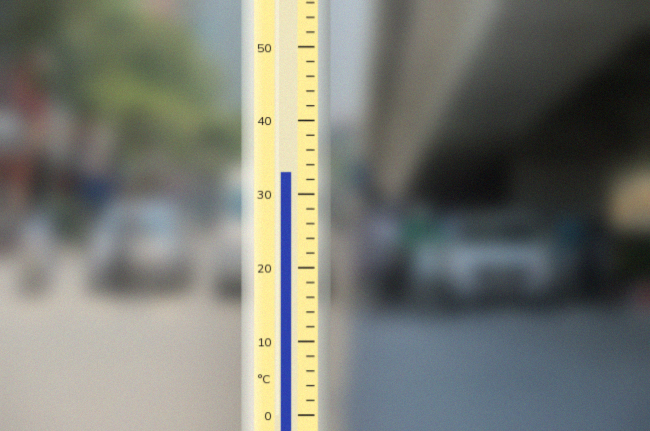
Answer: 33 °C
